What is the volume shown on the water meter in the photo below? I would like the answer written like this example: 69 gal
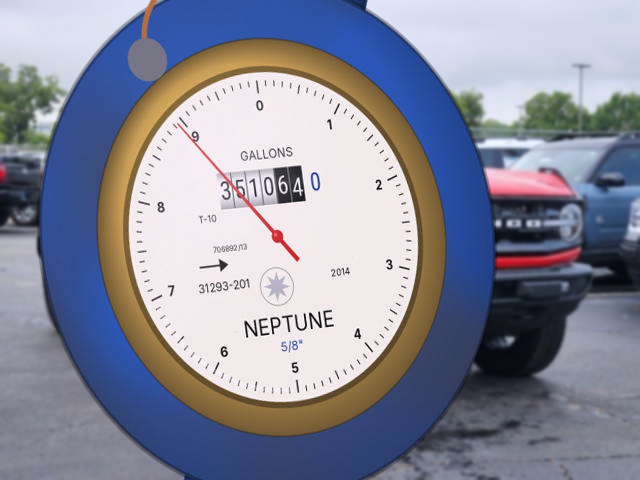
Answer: 3510638.9 gal
